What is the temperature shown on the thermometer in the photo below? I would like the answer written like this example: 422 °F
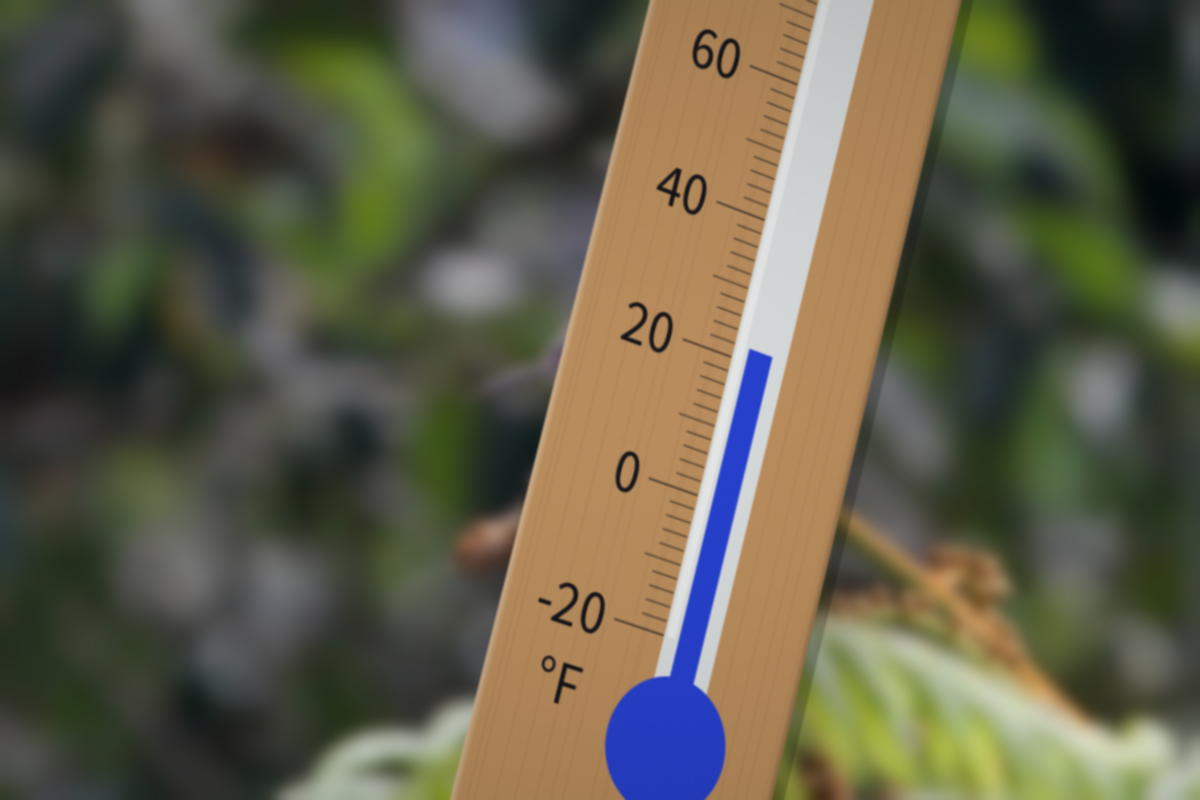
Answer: 22 °F
